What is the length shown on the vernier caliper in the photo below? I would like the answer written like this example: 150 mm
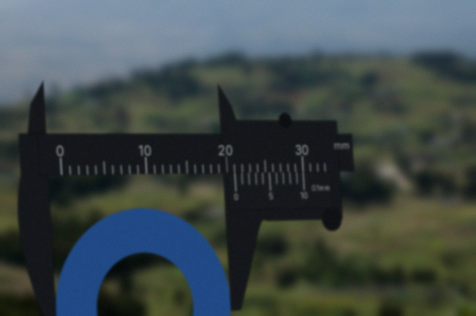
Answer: 21.0 mm
